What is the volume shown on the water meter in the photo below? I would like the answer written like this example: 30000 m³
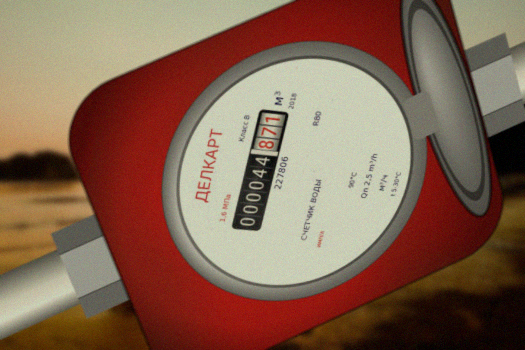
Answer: 44.871 m³
